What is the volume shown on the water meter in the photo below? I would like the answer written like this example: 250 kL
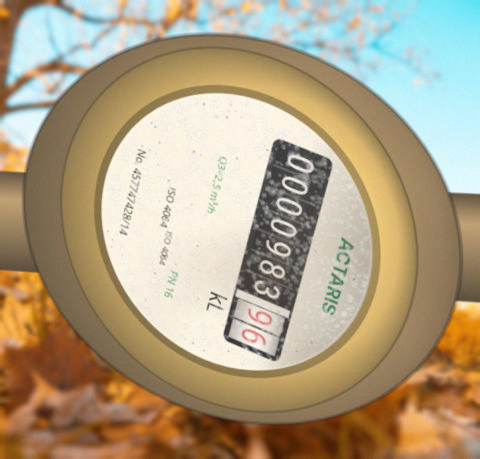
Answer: 983.96 kL
